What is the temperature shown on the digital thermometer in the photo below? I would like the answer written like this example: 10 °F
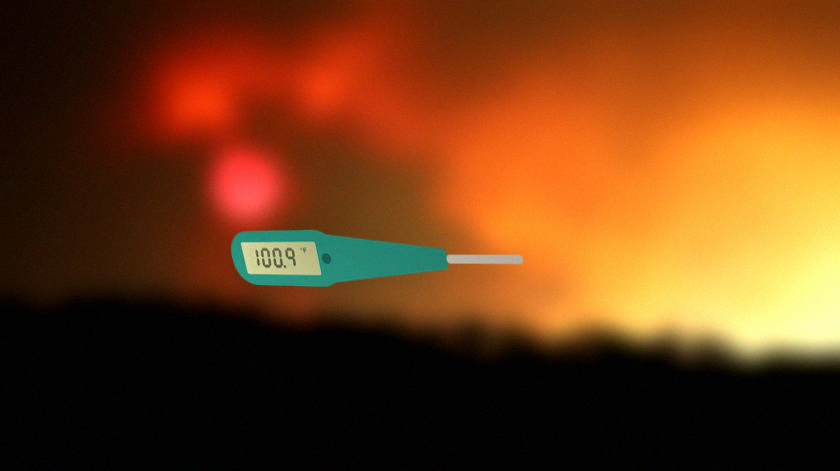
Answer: 100.9 °F
